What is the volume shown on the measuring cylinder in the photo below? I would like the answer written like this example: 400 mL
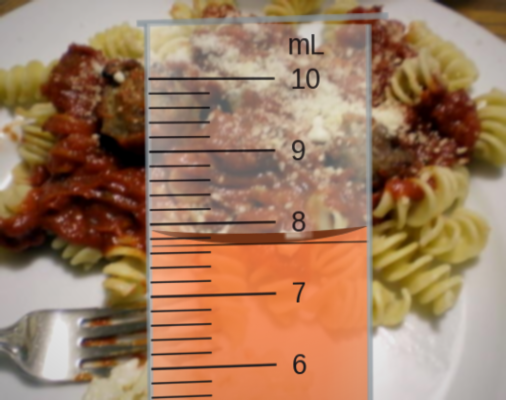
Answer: 7.7 mL
